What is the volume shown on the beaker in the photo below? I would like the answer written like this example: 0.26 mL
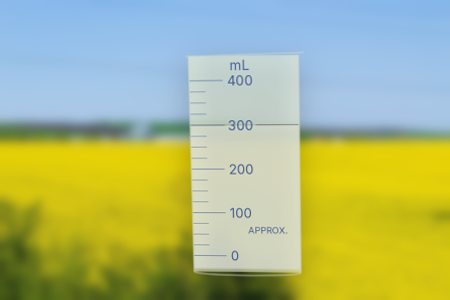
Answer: 300 mL
